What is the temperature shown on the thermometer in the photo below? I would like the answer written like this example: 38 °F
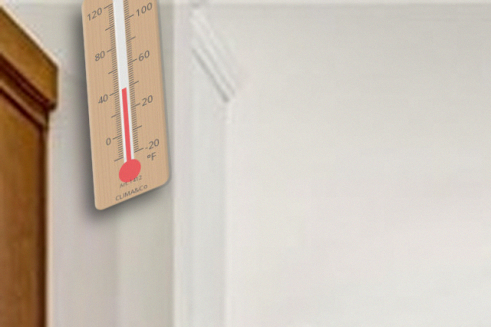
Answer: 40 °F
